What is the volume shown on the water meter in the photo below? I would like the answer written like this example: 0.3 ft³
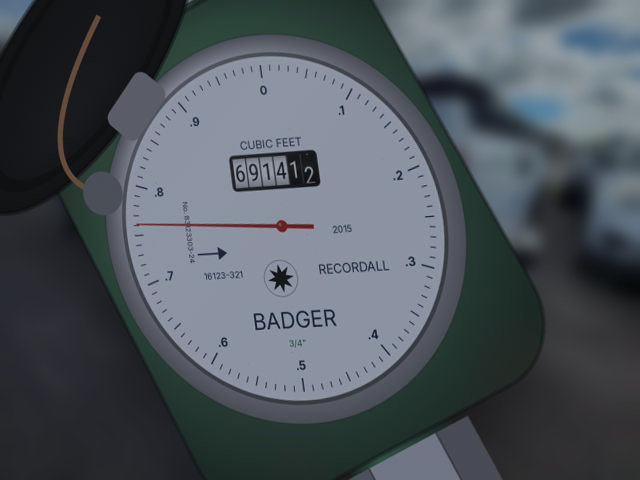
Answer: 691411.76 ft³
